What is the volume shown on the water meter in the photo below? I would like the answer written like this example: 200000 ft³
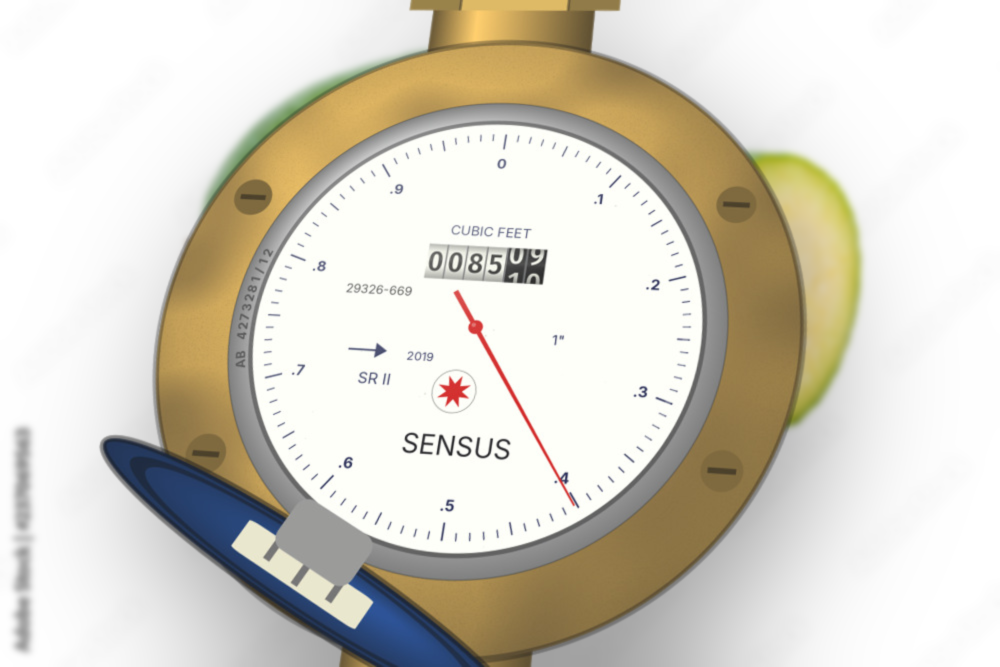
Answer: 8509.40 ft³
